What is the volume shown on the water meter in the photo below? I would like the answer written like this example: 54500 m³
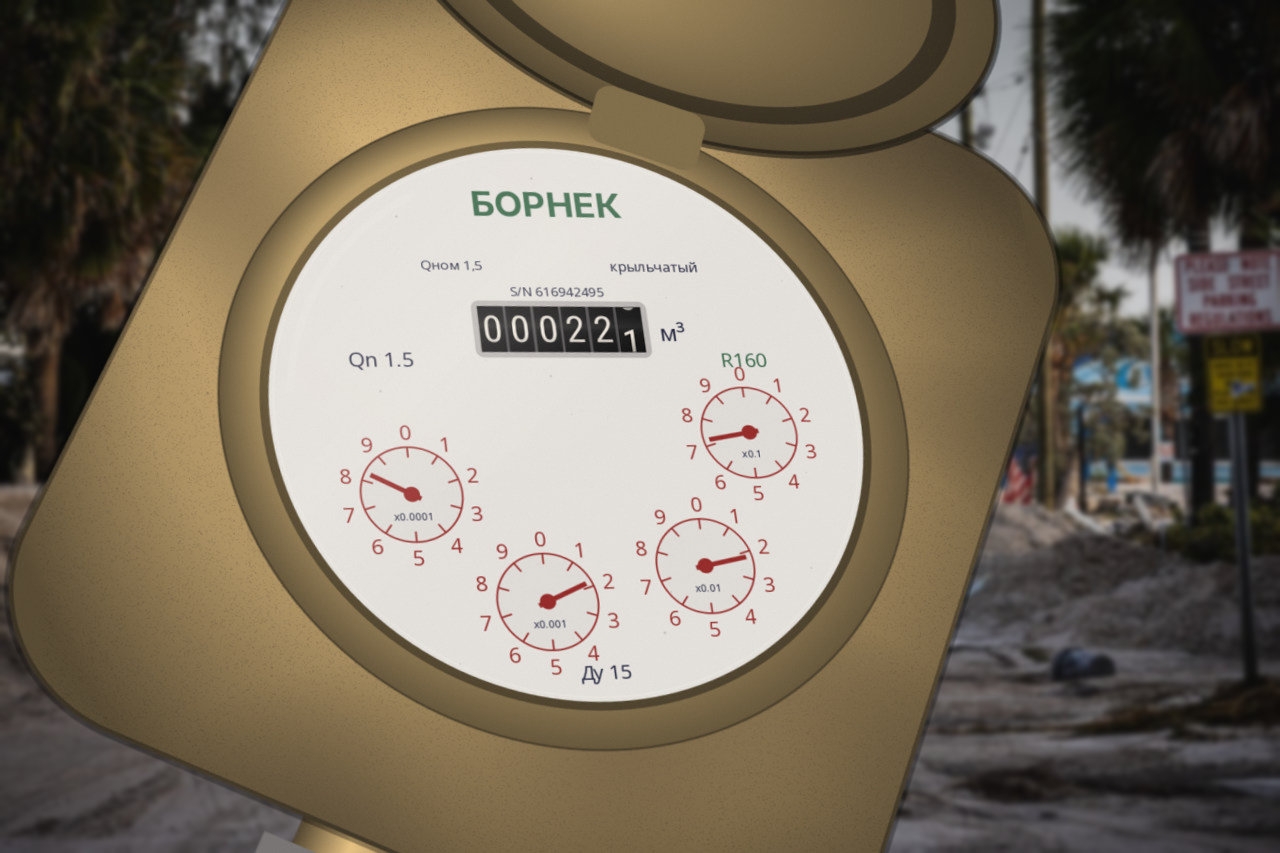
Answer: 220.7218 m³
